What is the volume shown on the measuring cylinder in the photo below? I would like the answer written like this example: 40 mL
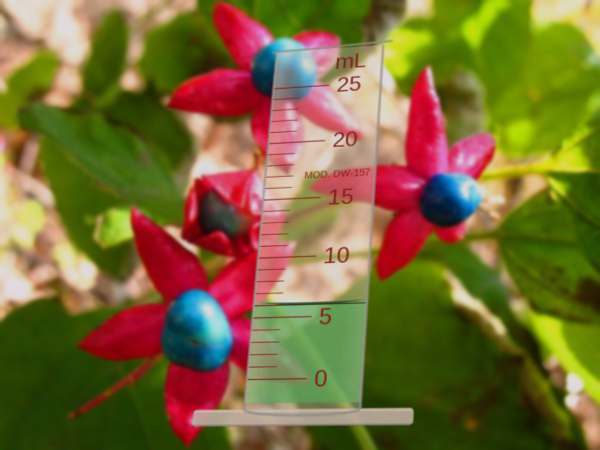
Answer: 6 mL
